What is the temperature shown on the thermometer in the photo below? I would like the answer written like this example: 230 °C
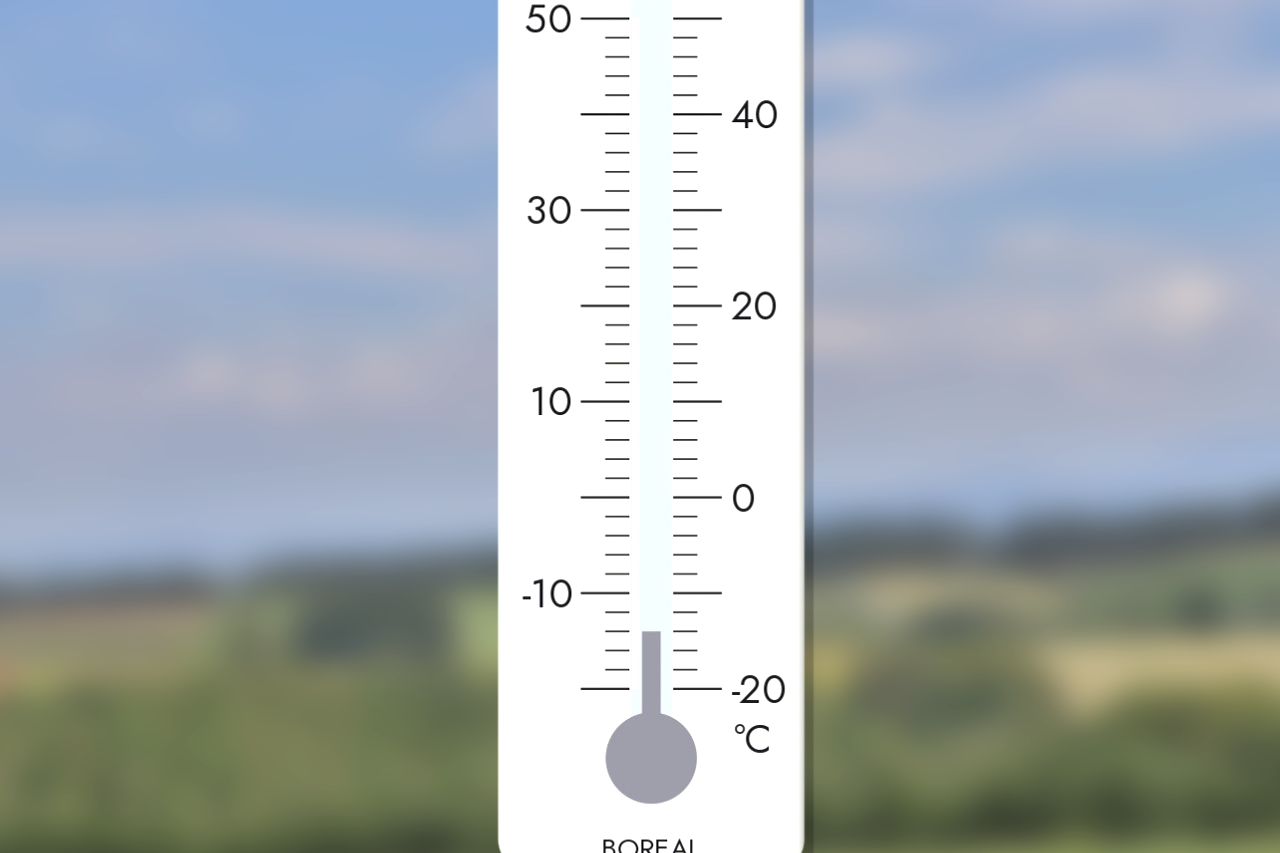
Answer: -14 °C
